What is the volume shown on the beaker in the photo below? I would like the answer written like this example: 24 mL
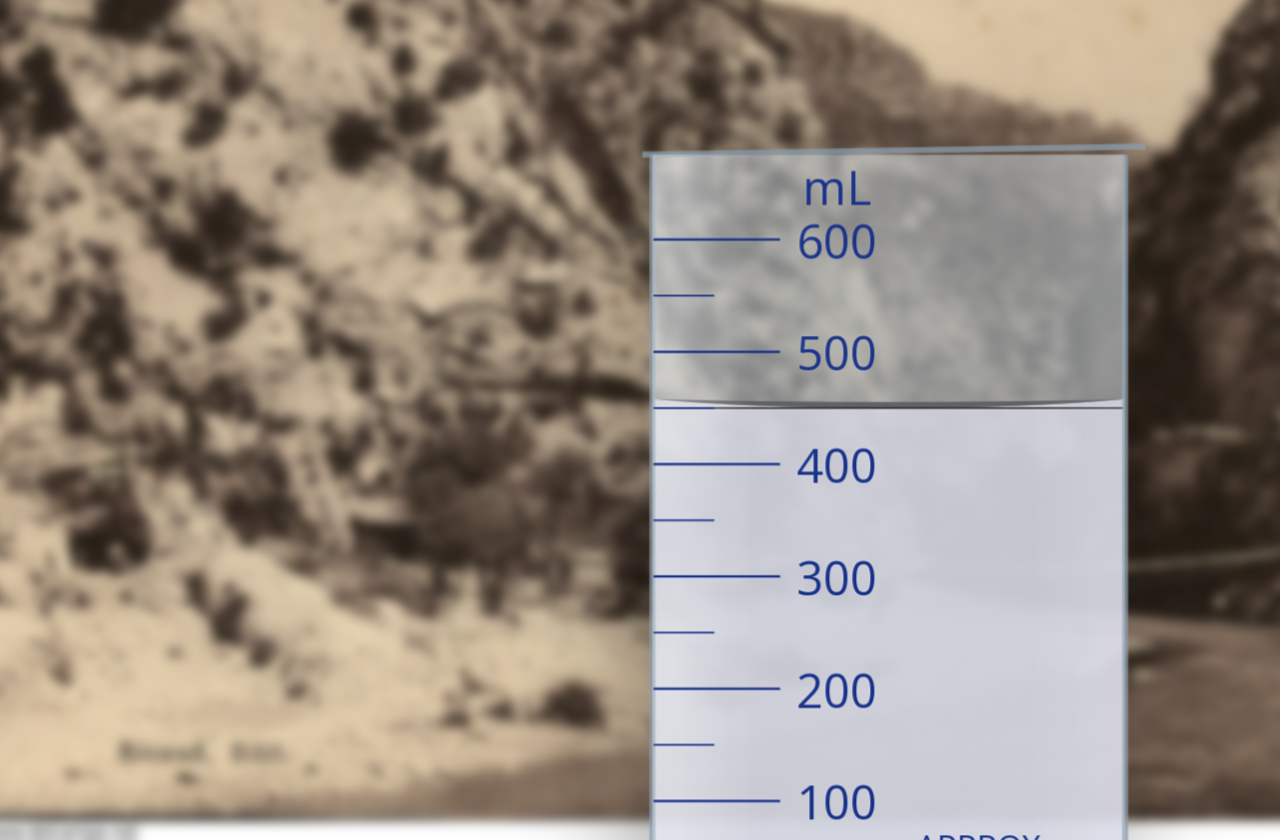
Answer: 450 mL
